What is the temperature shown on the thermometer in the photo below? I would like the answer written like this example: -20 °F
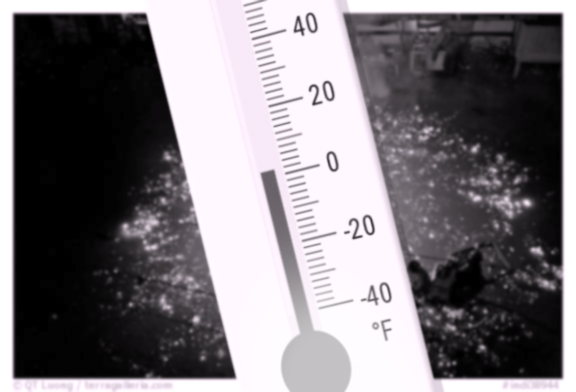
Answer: 2 °F
